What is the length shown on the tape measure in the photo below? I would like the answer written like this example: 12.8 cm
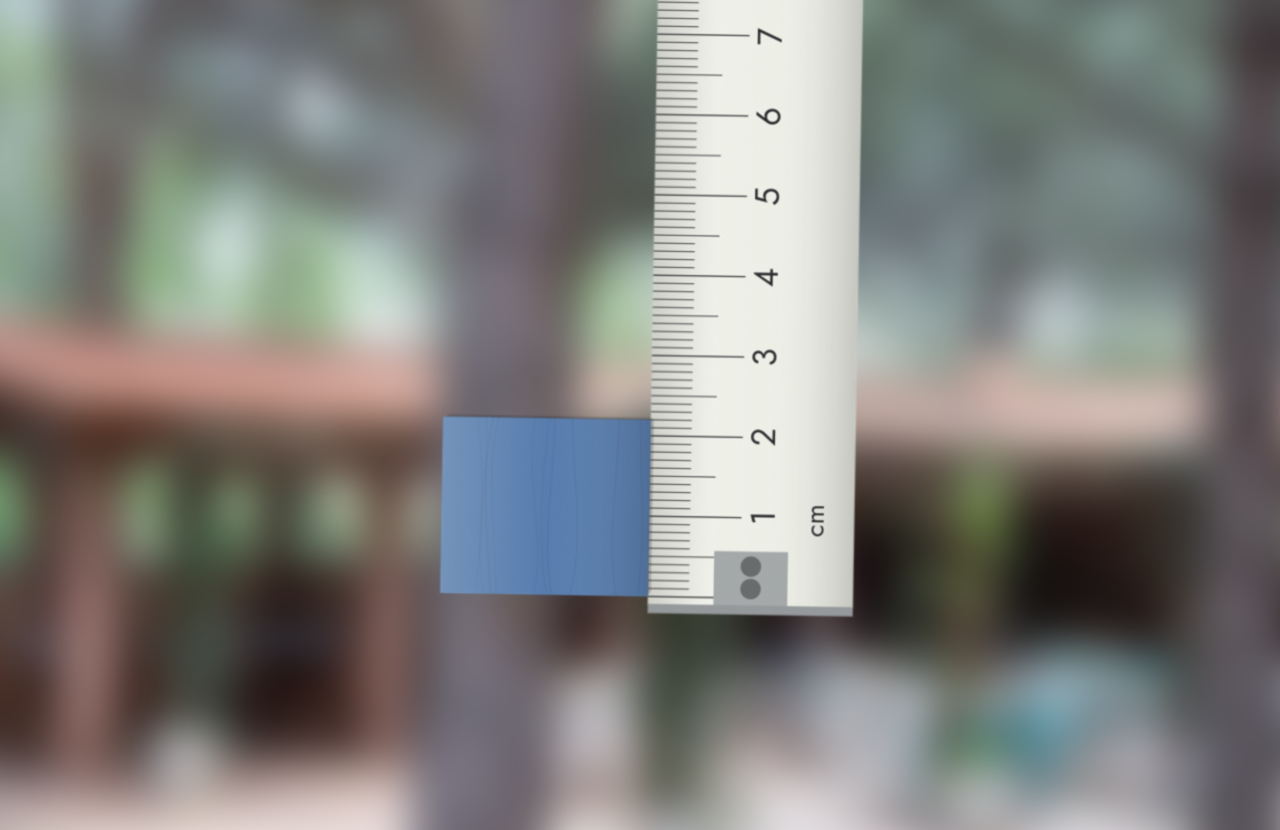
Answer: 2.2 cm
